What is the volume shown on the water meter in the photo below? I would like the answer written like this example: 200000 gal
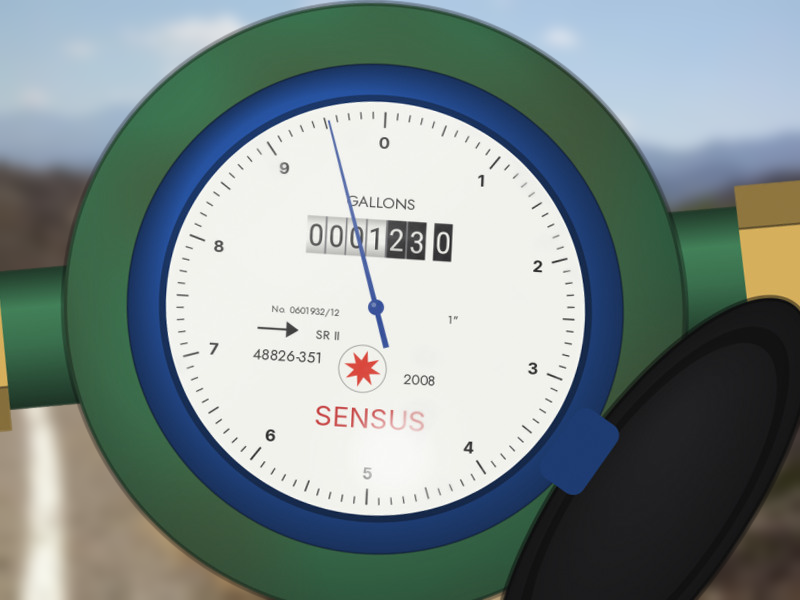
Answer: 1229.5 gal
